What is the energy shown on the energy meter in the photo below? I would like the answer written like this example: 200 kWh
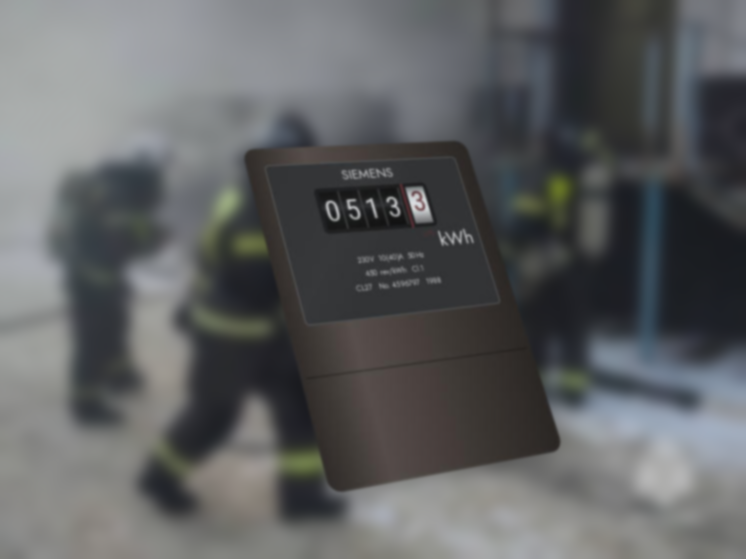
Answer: 513.3 kWh
